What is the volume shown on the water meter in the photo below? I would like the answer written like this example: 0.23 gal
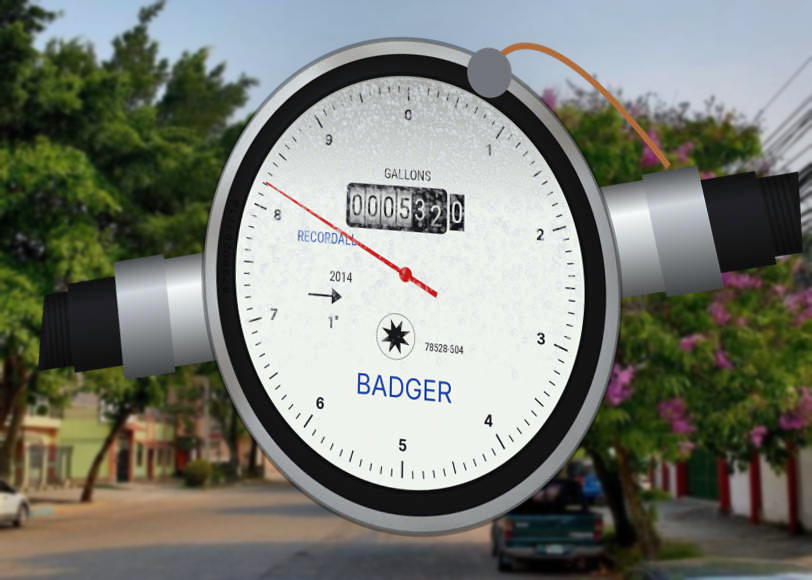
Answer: 5318.2 gal
